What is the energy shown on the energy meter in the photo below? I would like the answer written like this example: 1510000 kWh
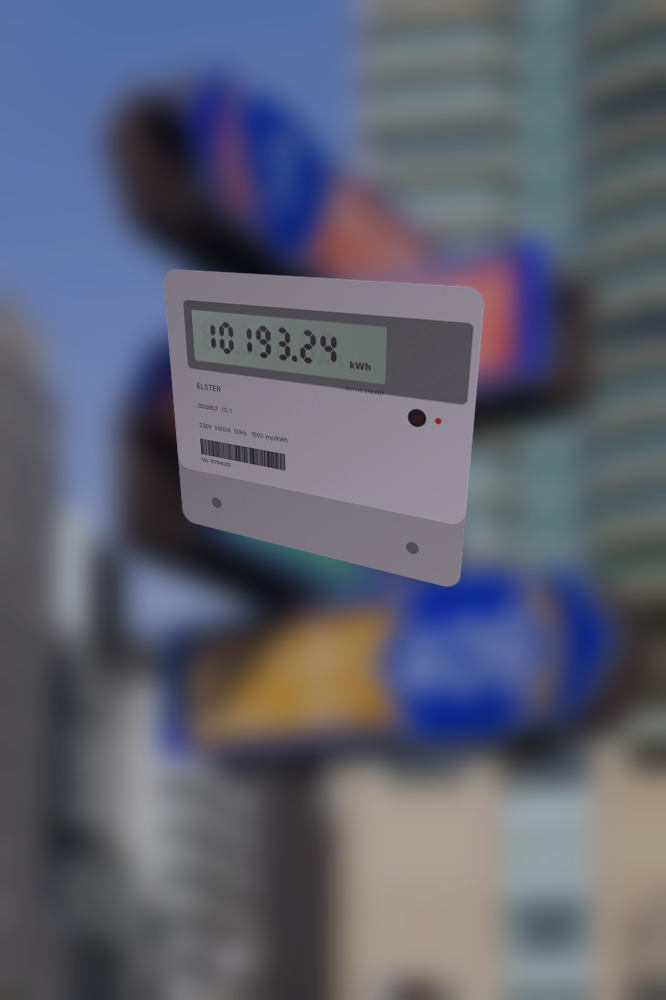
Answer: 10193.24 kWh
